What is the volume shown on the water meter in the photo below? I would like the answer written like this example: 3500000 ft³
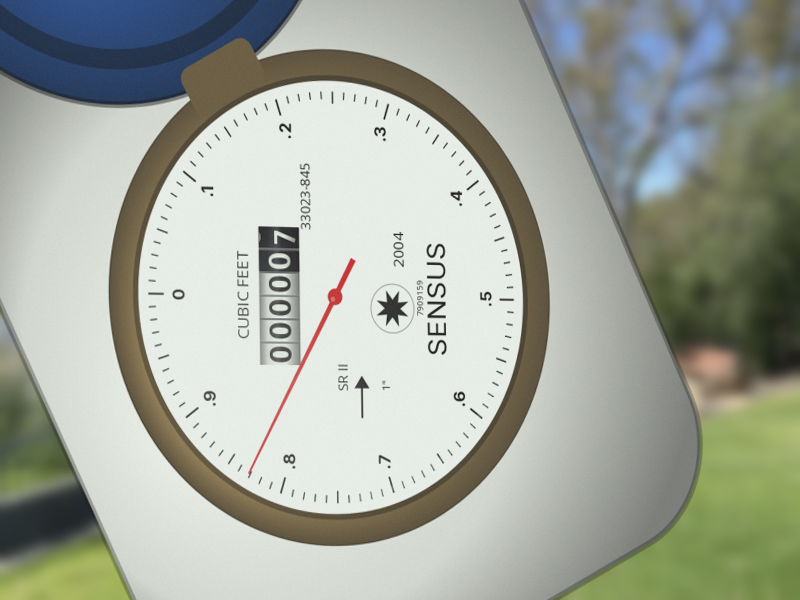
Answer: 6.83 ft³
